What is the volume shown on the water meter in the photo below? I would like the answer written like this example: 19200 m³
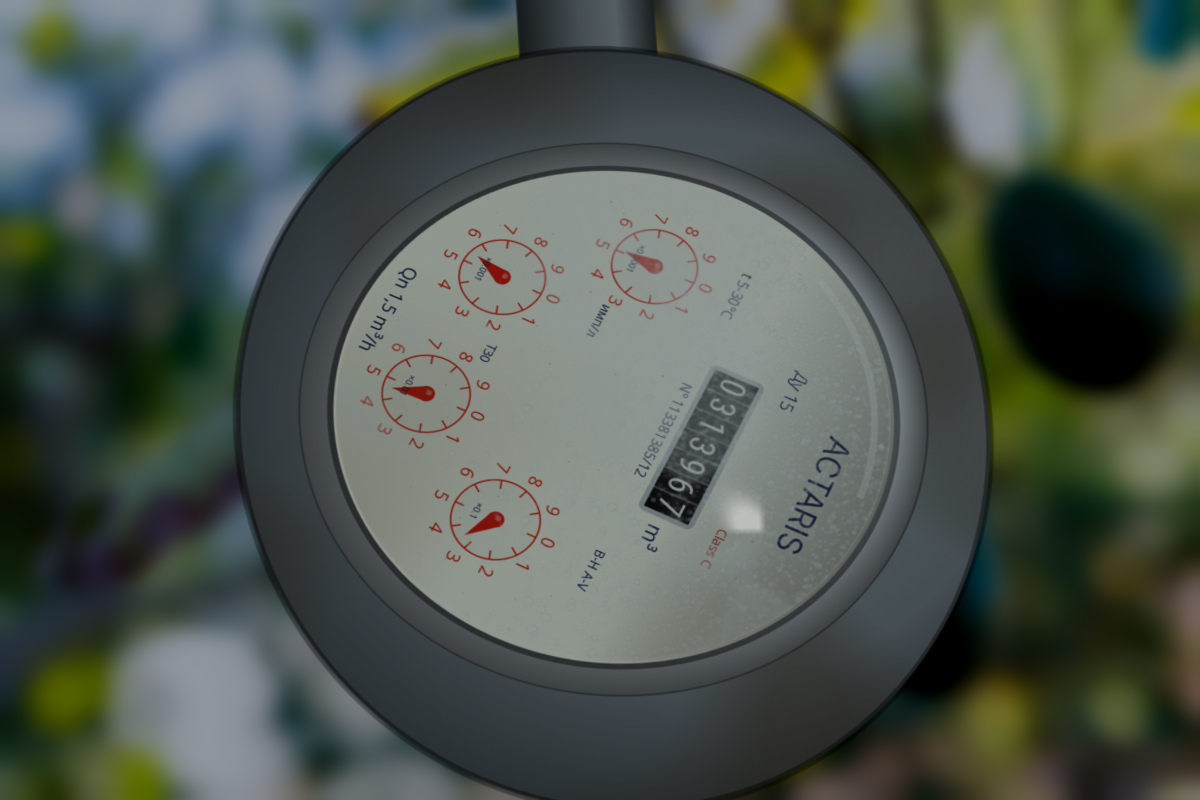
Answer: 313967.3455 m³
